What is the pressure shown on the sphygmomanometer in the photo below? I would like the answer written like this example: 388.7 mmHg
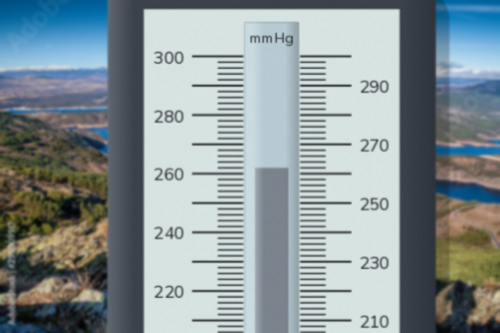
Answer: 262 mmHg
